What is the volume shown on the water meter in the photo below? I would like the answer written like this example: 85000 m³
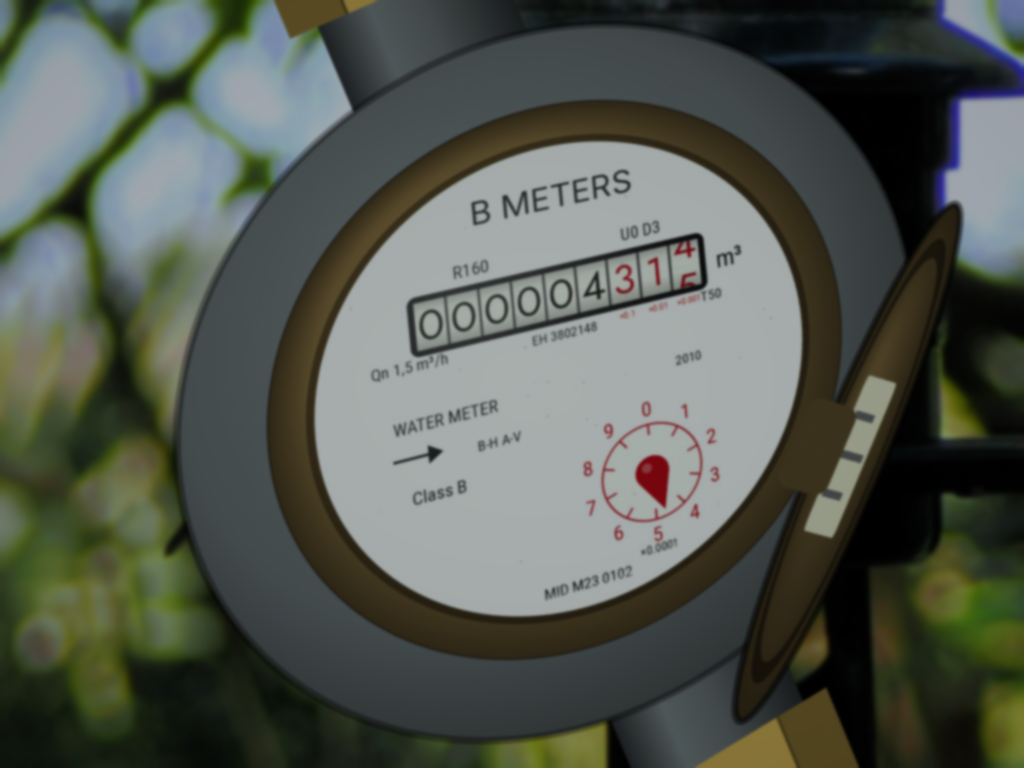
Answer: 4.3144 m³
